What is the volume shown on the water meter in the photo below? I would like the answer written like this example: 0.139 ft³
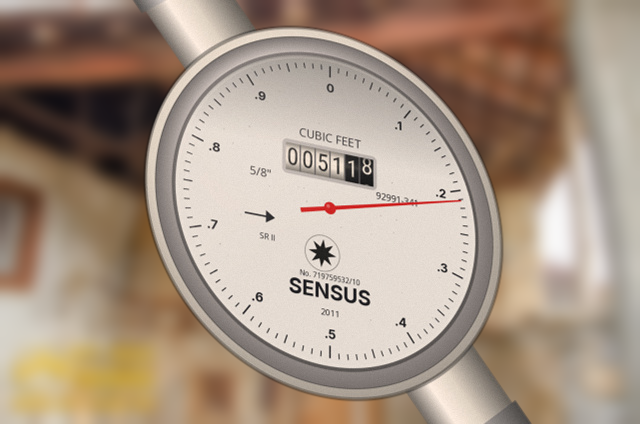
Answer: 5118.21 ft³
